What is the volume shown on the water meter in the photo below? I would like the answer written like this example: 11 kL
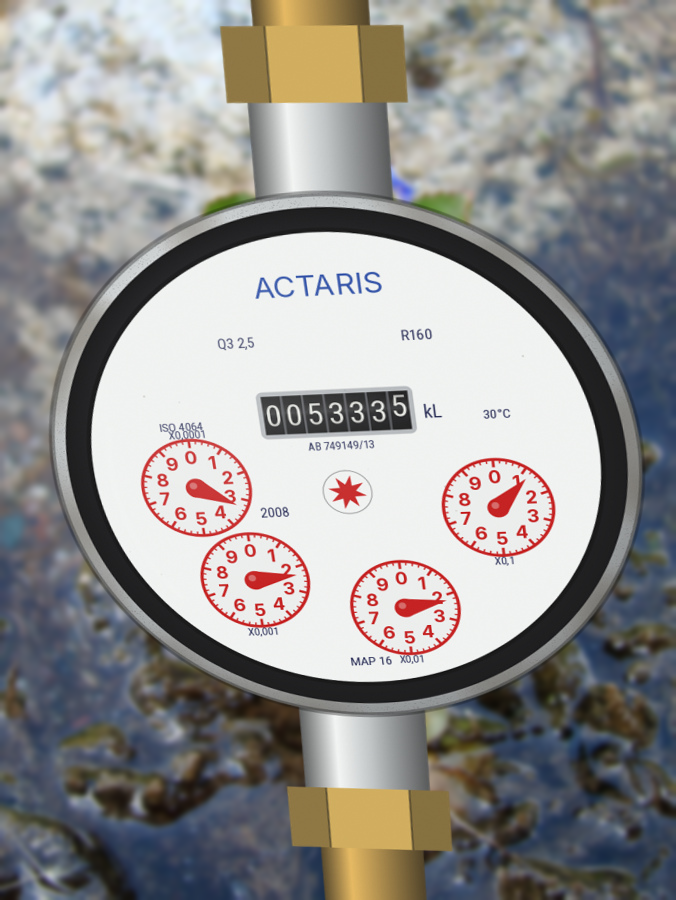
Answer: 53335.1223 kL
